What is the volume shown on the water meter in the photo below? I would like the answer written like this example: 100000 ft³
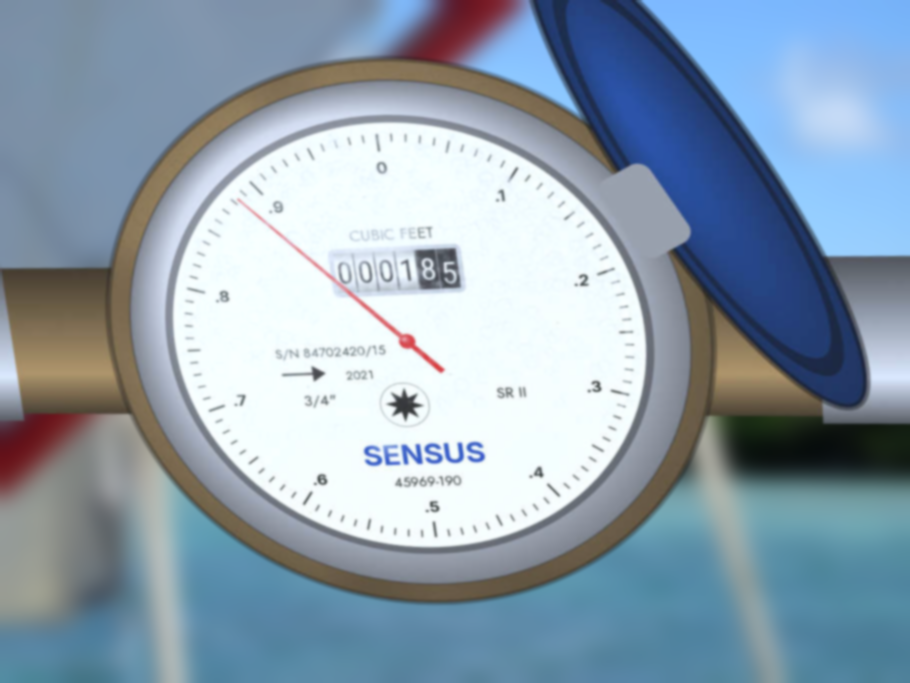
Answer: 184.88 ft³
